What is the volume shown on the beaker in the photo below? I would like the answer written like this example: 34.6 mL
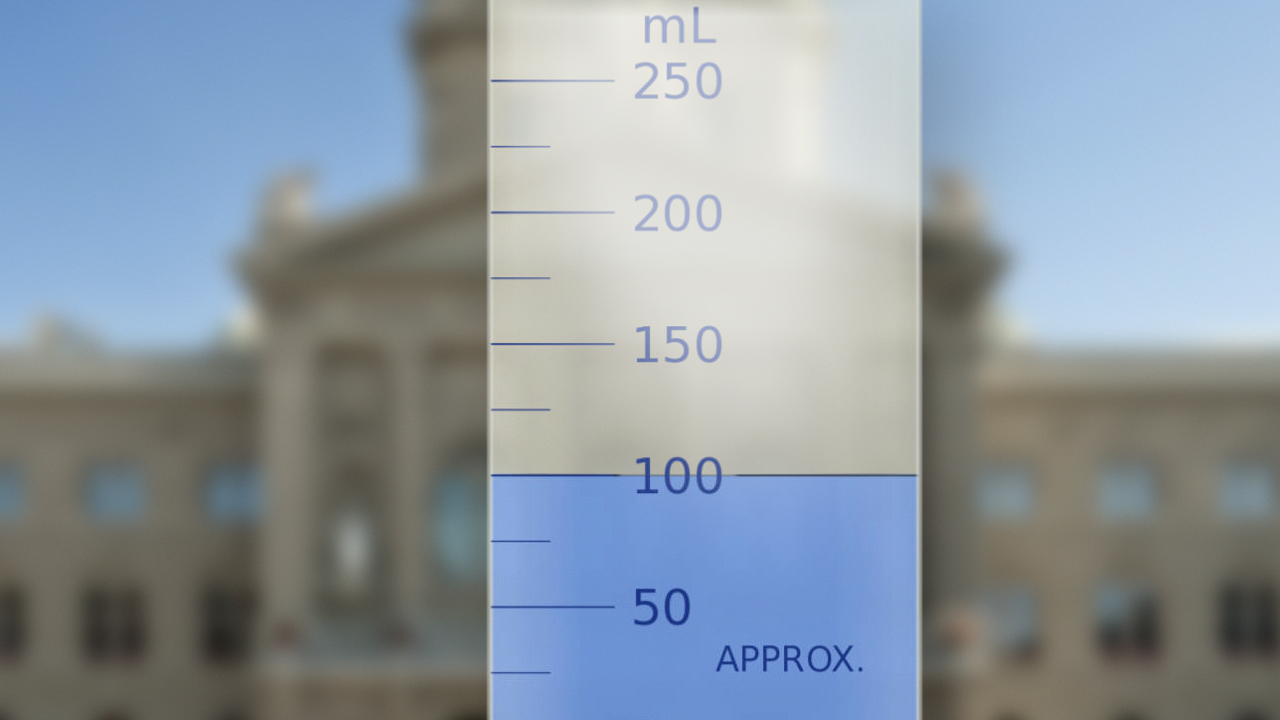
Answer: 100 mL
